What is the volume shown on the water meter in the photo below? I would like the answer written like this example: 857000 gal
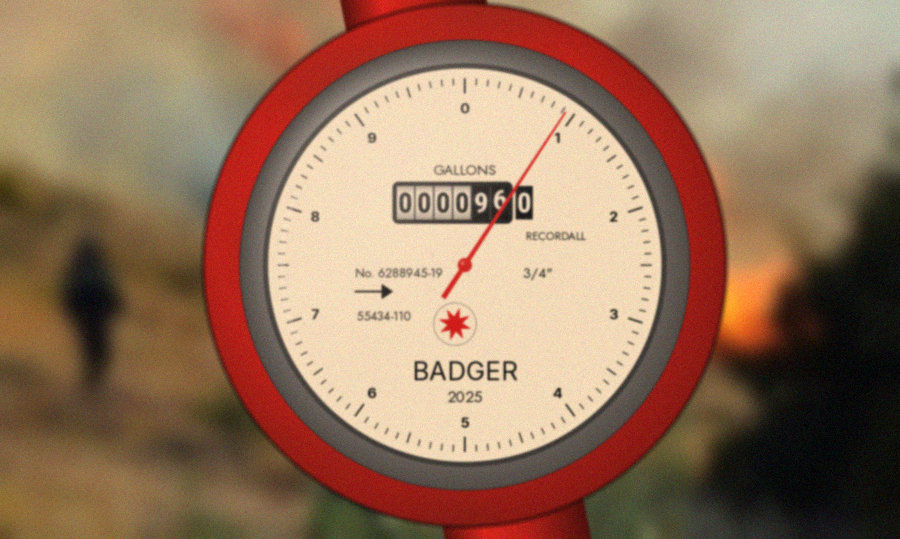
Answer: 960.9 gal
